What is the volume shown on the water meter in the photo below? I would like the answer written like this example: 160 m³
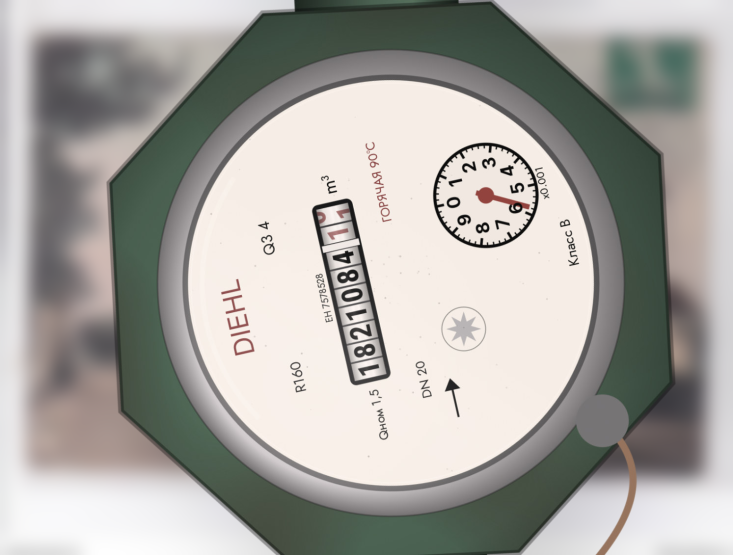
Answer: 1821084.105 m³
